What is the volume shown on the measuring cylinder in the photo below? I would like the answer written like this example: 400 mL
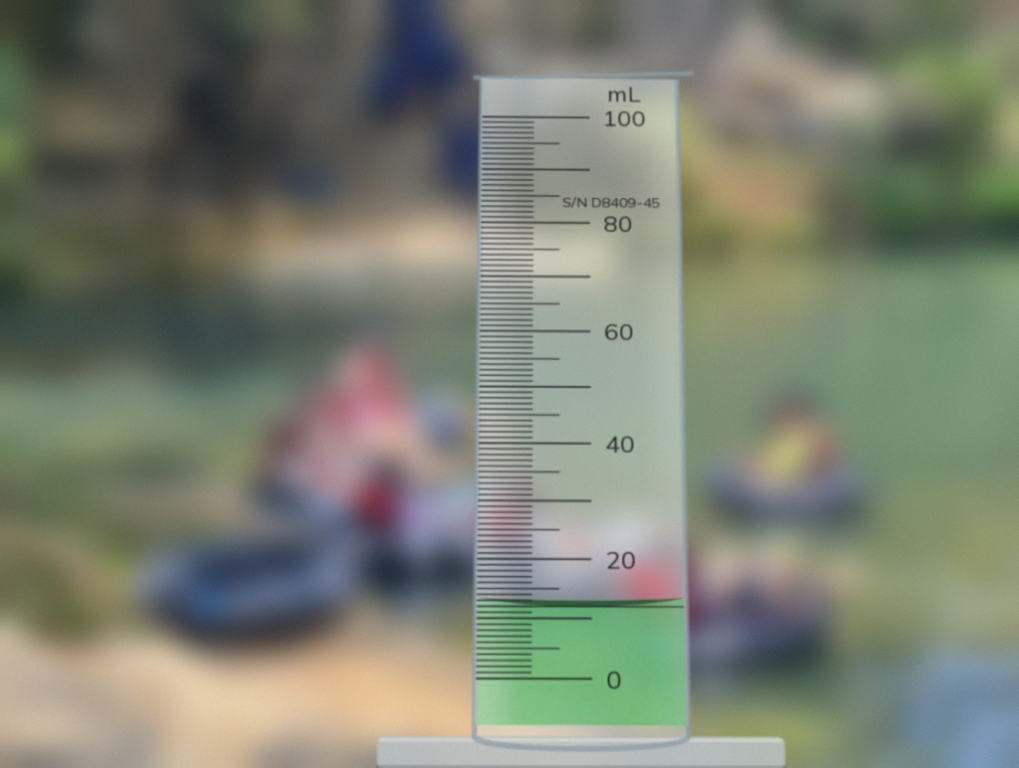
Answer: 12 mL
